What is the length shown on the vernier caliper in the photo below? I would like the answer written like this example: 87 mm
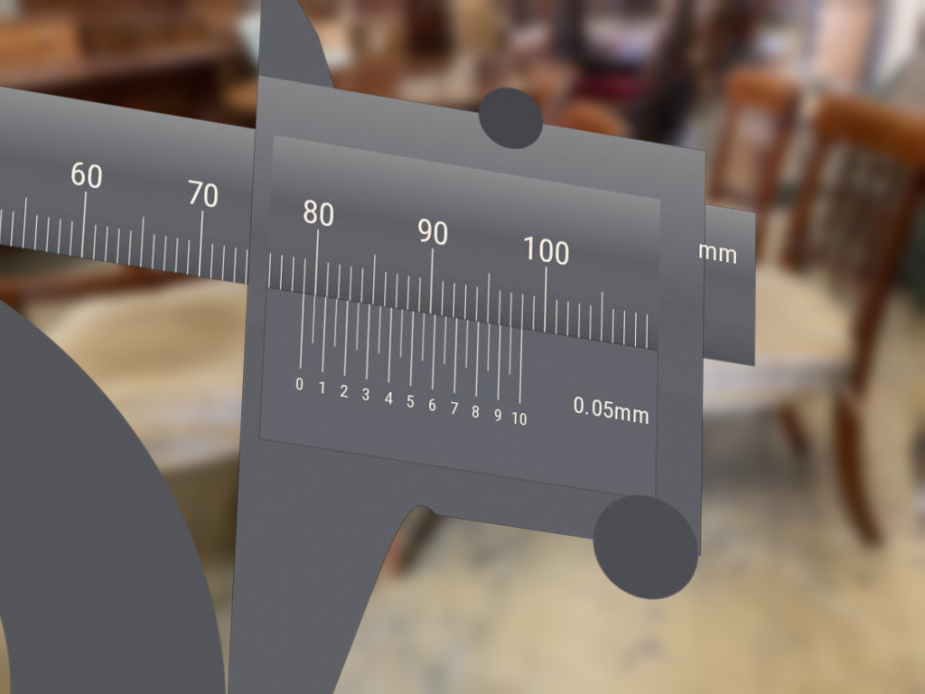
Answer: 79.0 mm
